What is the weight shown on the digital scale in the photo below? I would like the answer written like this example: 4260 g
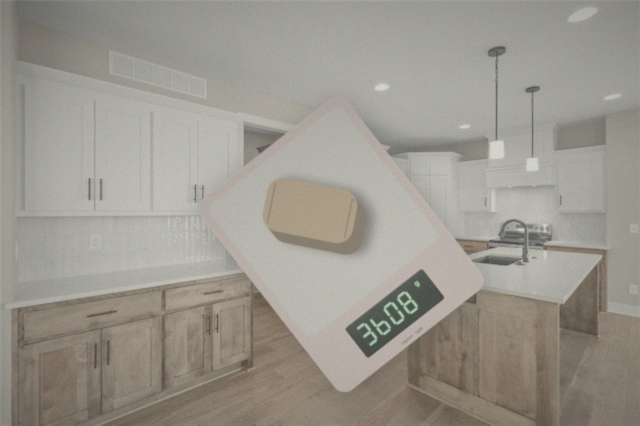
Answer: 3608 g
